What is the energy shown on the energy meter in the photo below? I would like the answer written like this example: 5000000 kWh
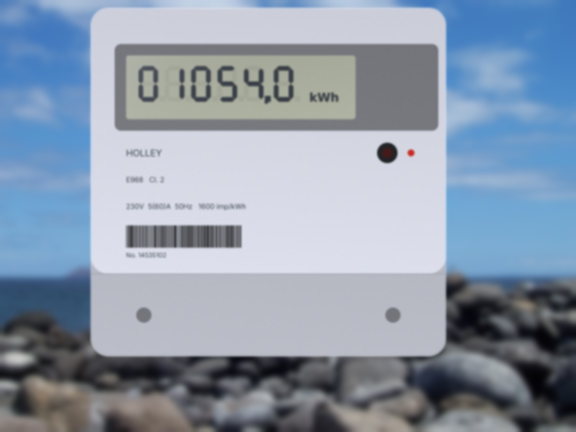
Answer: 1054.0 kWh
